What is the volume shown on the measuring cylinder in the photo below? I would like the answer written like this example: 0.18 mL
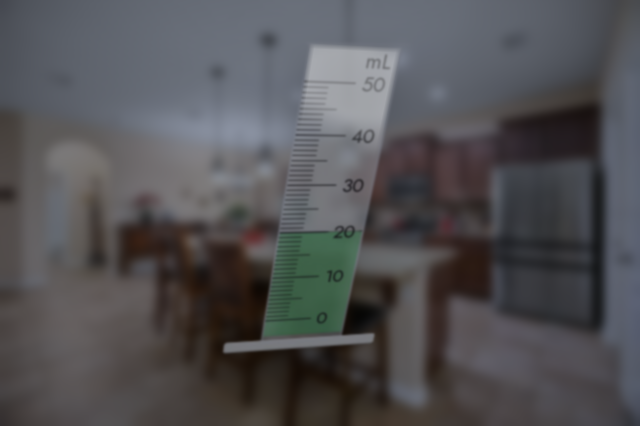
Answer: 20 mL
